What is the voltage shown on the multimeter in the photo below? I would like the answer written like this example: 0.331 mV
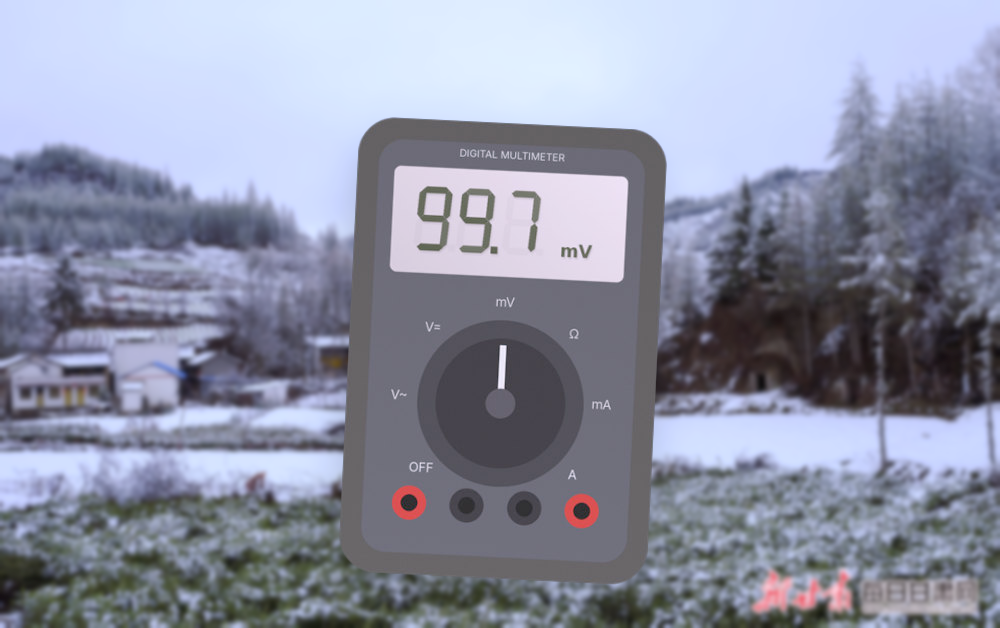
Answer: 99.7 mV
